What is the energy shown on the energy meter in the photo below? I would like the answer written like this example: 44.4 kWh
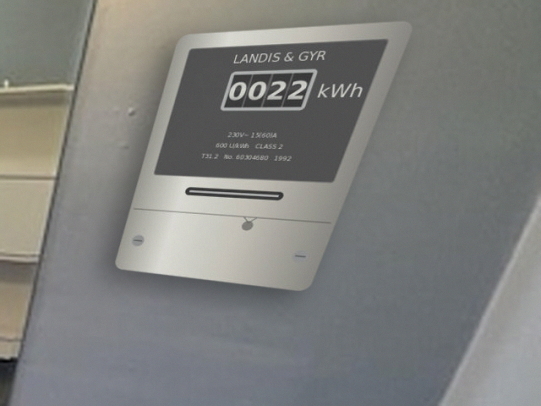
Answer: 22 kWh
